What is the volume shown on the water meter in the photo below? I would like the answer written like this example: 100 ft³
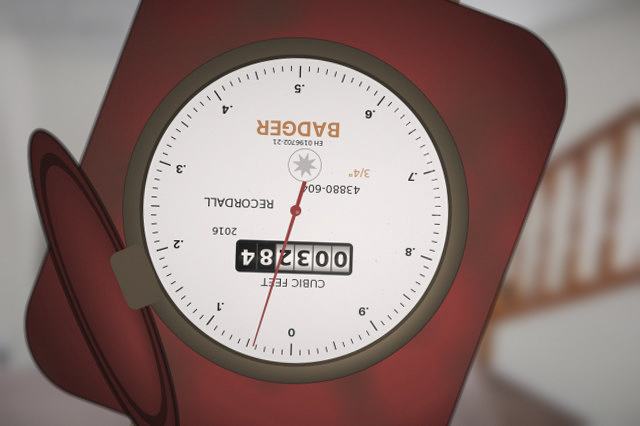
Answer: 3284.04 ft³
